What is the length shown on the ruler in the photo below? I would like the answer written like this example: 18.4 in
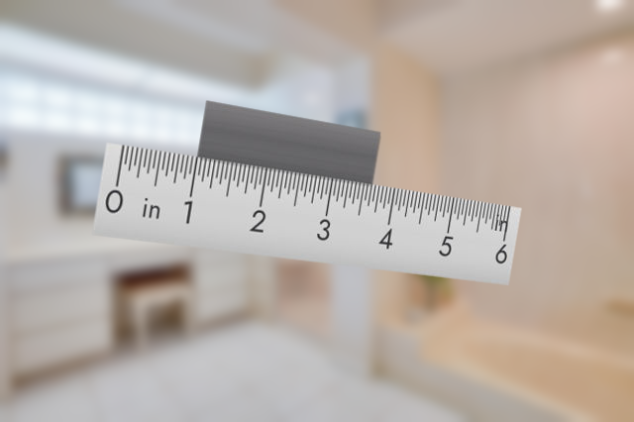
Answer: 2.625 in
